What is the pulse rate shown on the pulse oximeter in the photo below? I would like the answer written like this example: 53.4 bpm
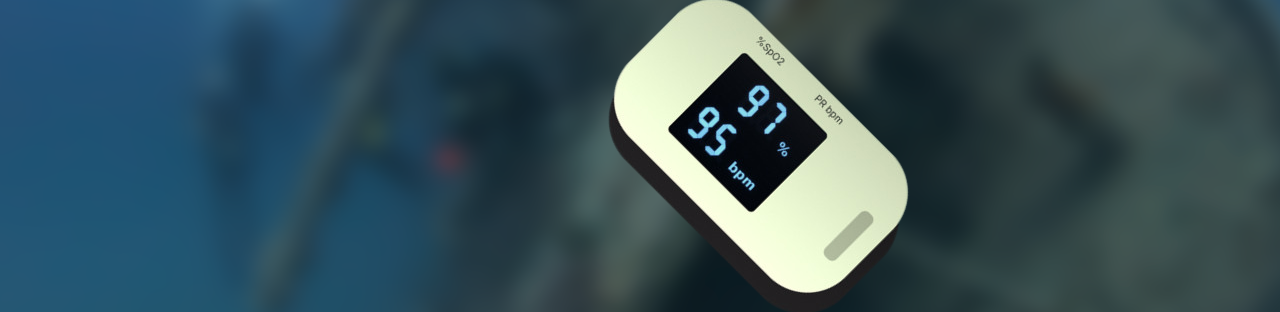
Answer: 95 bpm
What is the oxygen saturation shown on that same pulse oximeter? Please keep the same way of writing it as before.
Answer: 97 %
